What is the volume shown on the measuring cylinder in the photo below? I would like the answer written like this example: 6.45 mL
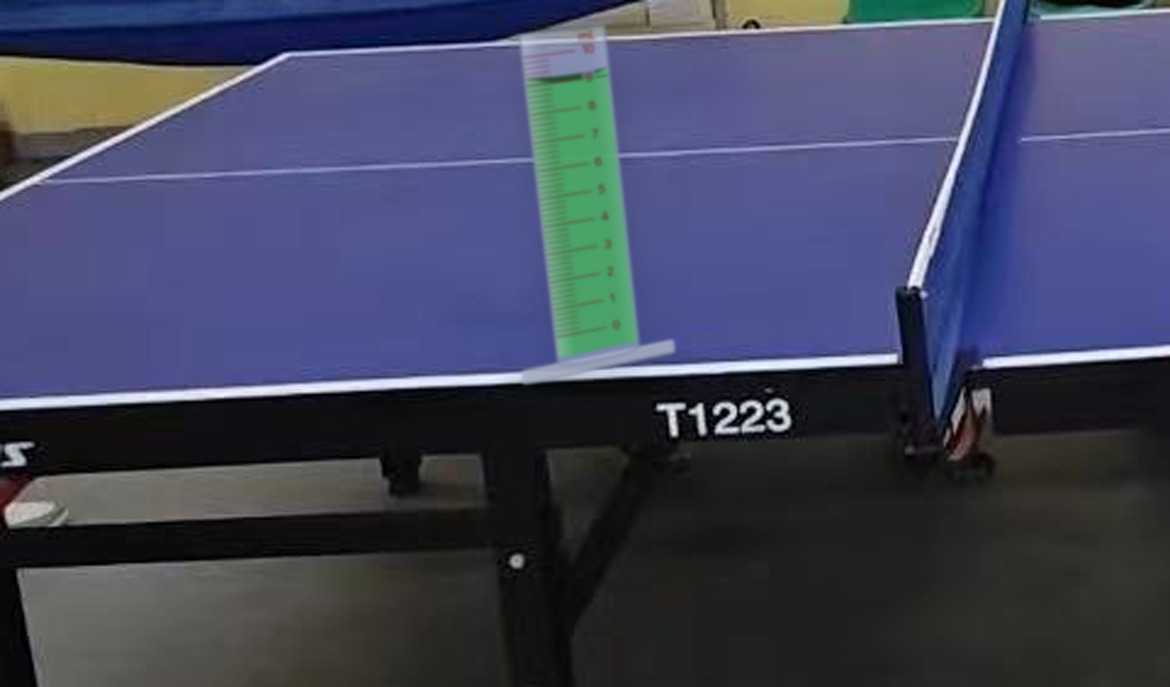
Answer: 9 mL
